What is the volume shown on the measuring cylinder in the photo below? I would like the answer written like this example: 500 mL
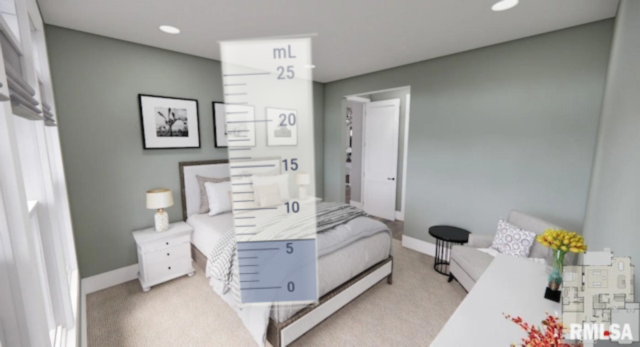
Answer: 6 mL
